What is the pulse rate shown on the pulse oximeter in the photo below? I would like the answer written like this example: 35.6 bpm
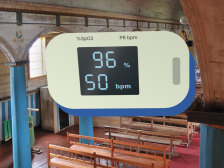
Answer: 50 bpm
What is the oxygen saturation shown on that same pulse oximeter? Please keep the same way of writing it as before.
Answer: 96 %
